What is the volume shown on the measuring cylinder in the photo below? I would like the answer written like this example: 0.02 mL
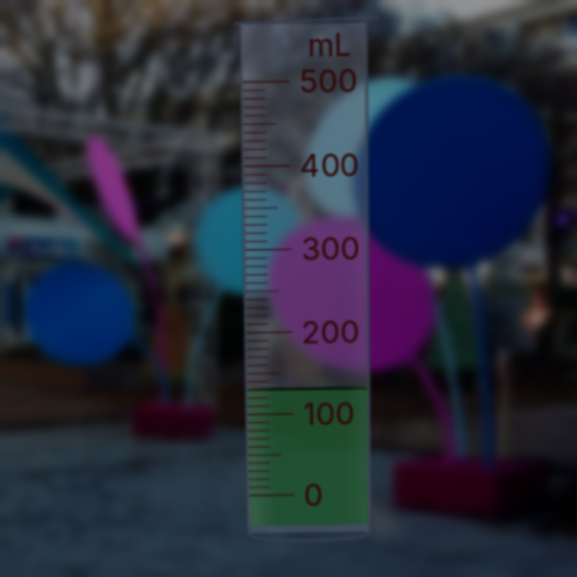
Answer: 130 mL
